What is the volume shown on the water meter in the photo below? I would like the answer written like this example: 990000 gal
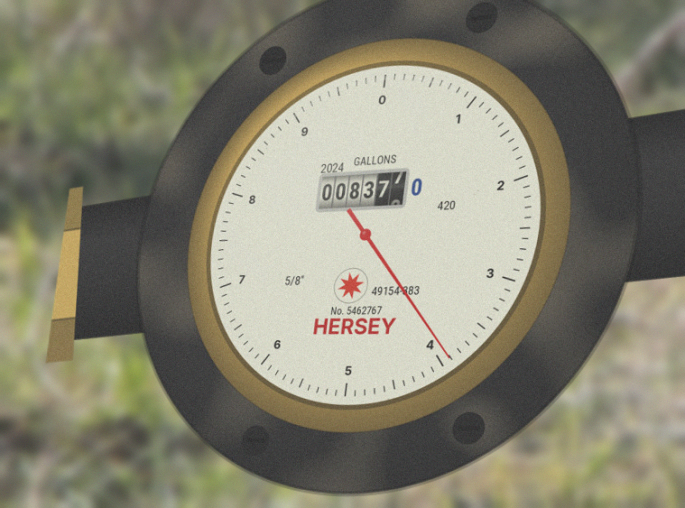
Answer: 83773.9 gal
